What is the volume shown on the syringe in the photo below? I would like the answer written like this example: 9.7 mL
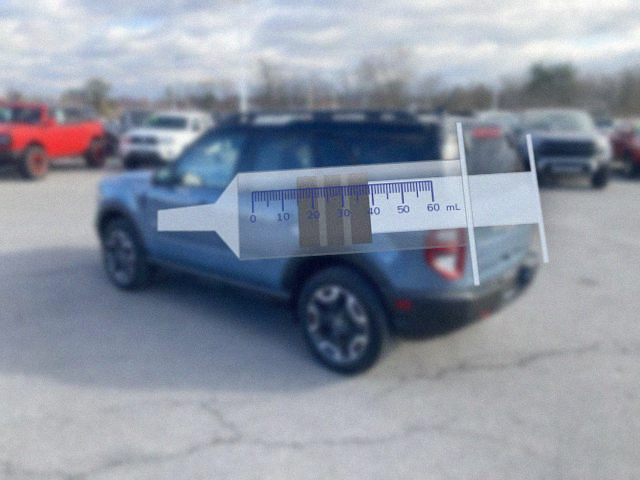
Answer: 15 mL
